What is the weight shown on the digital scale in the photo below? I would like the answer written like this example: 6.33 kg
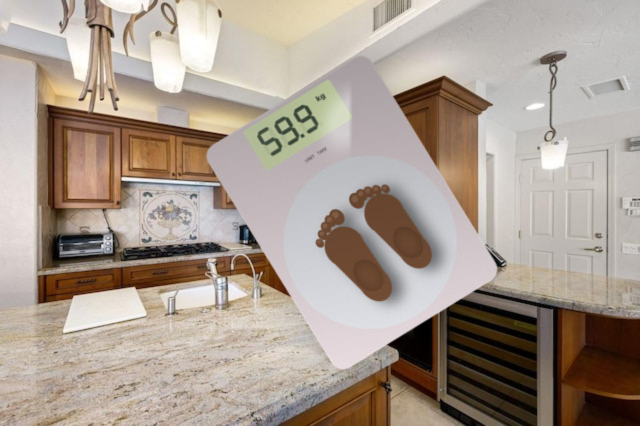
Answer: 59.9 kg
